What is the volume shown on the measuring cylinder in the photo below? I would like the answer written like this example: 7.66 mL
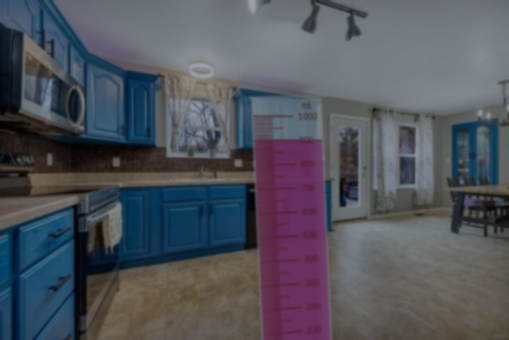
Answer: 900 mL
